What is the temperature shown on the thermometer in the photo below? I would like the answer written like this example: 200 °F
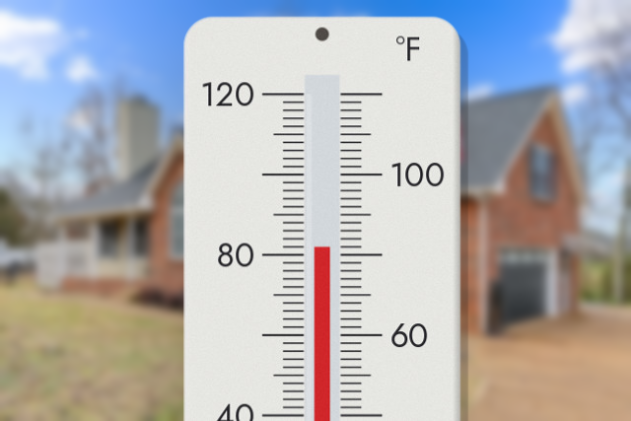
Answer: 82 °F
